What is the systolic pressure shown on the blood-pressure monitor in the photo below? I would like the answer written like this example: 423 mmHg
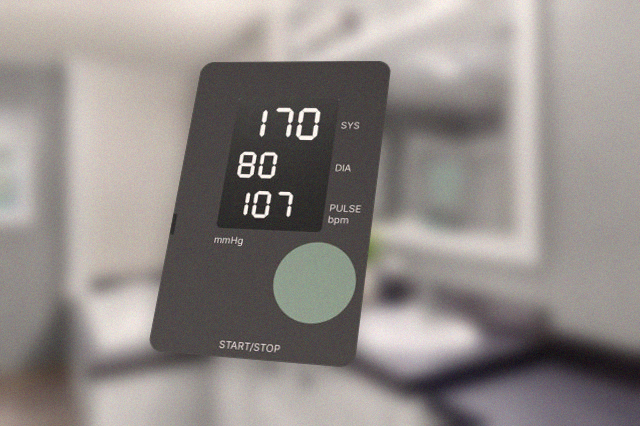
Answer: 170 mmHg
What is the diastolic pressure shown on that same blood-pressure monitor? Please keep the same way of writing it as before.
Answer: 80 mmHg
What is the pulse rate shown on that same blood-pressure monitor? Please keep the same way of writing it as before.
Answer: 107 bpm
